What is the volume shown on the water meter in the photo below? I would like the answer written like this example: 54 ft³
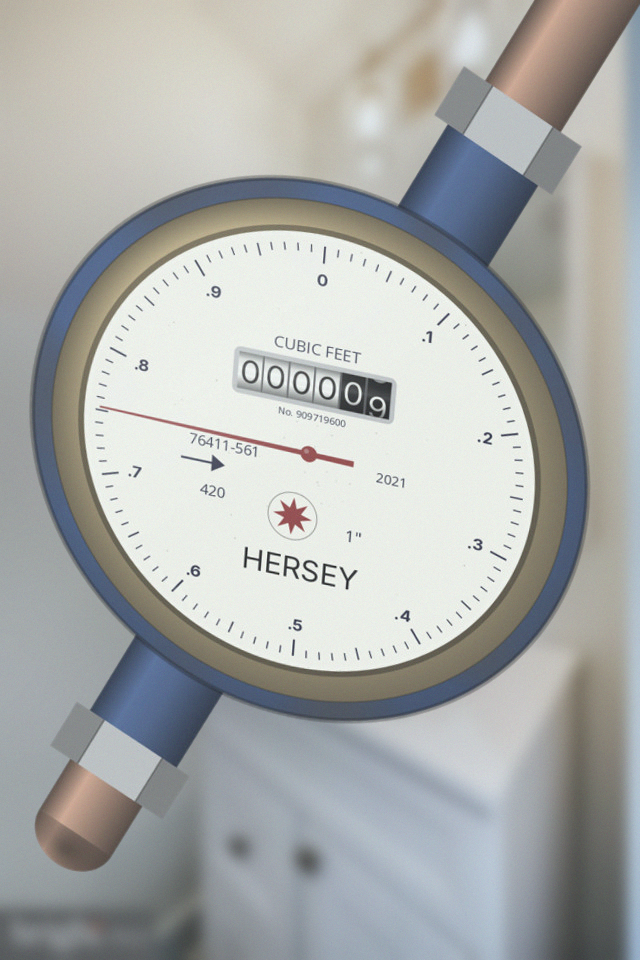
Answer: 8.75 ft³
